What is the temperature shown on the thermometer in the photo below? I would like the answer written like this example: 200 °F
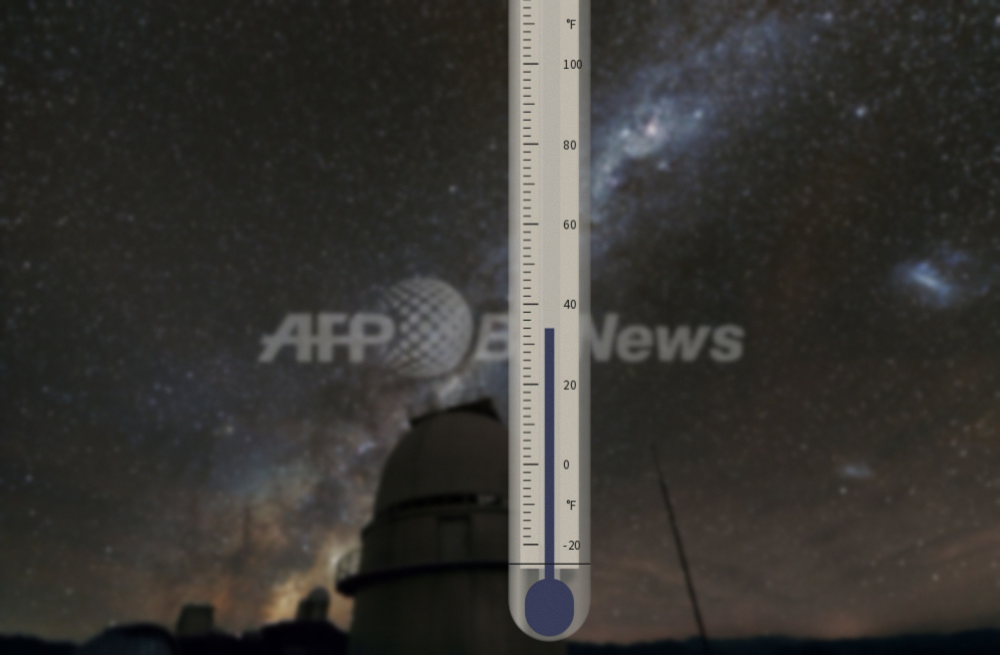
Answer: 34 °F
